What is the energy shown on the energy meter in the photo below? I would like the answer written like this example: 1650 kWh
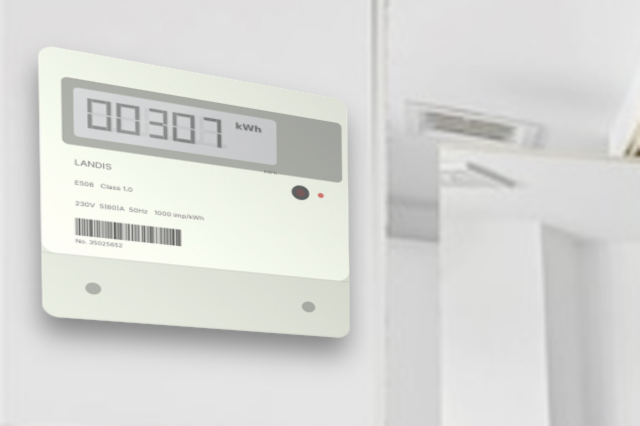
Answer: 307 kWh
